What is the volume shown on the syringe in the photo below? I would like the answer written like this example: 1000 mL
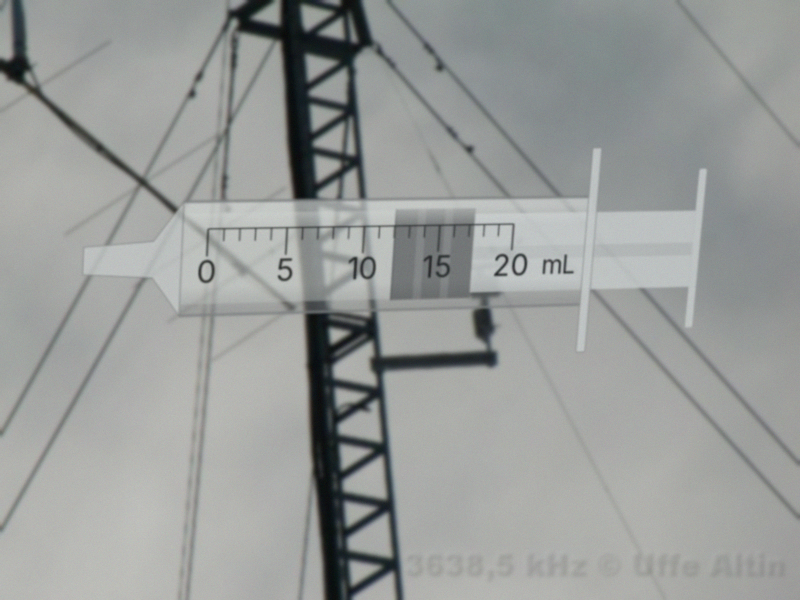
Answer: 12 mL
